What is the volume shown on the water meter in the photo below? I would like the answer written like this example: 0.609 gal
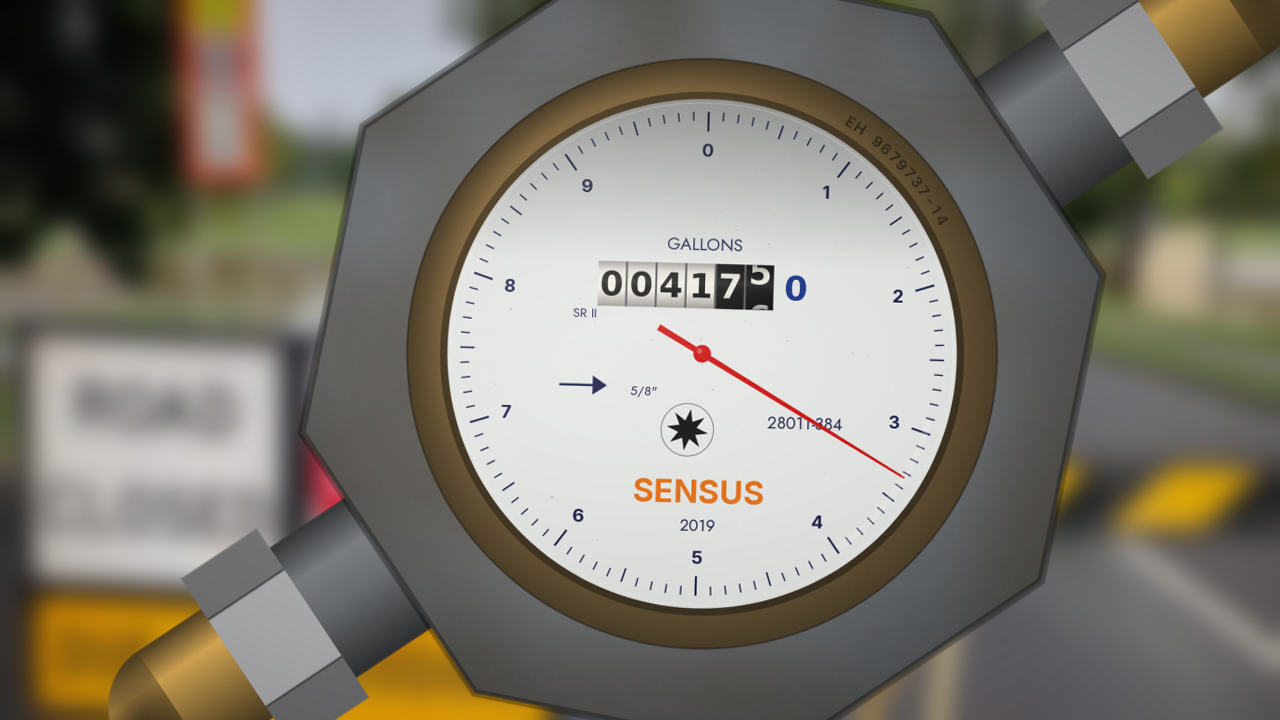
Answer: 41753.3 gal
